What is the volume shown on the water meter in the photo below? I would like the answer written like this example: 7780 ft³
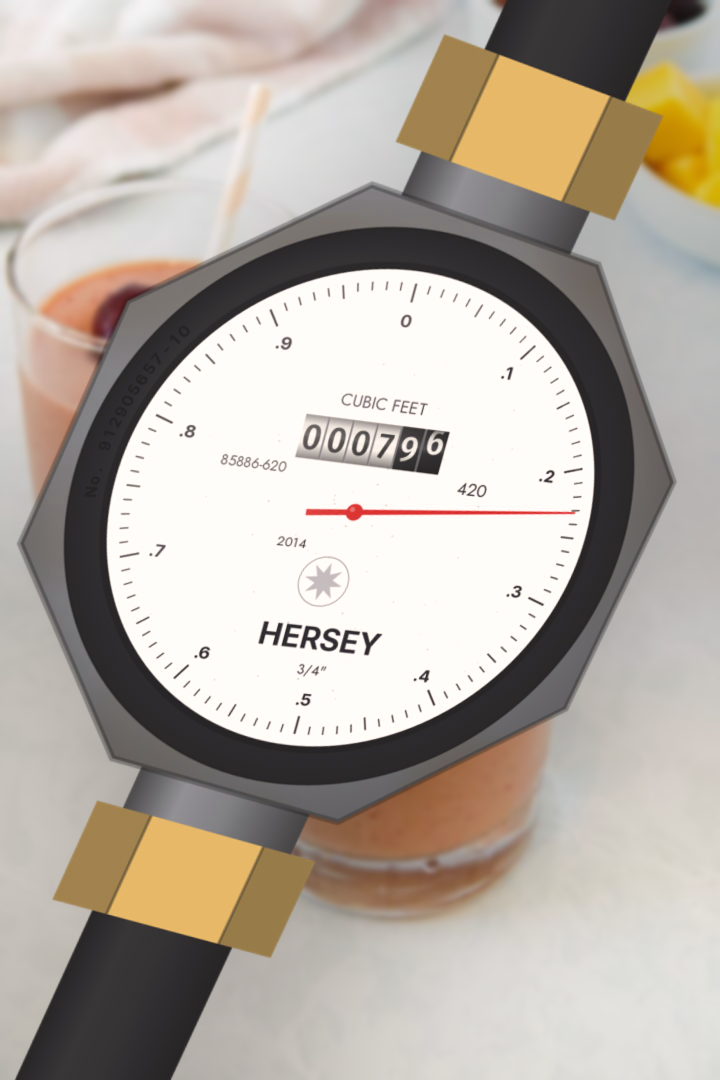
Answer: 796.23 ft³
